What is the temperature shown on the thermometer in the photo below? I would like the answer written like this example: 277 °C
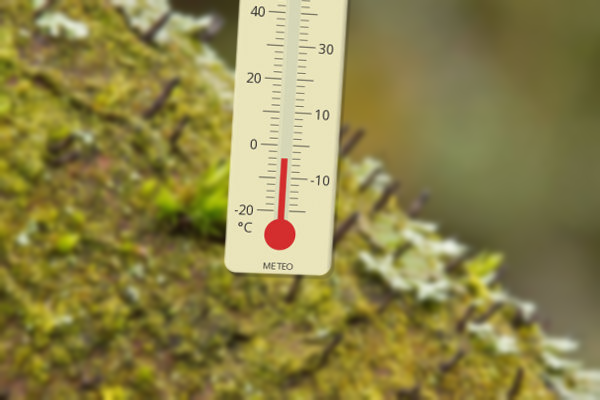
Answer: -4 °C
